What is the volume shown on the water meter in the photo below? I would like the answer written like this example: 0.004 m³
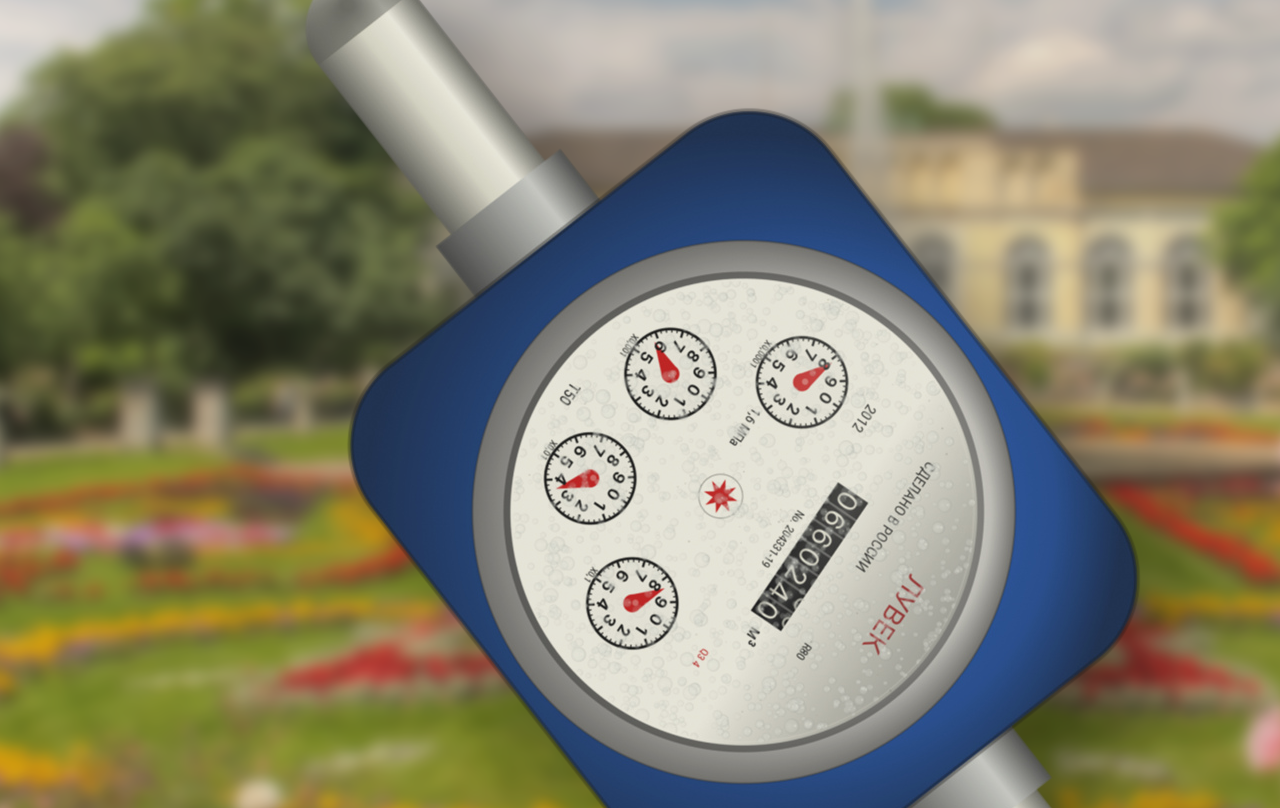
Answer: 660239.8358 m³
